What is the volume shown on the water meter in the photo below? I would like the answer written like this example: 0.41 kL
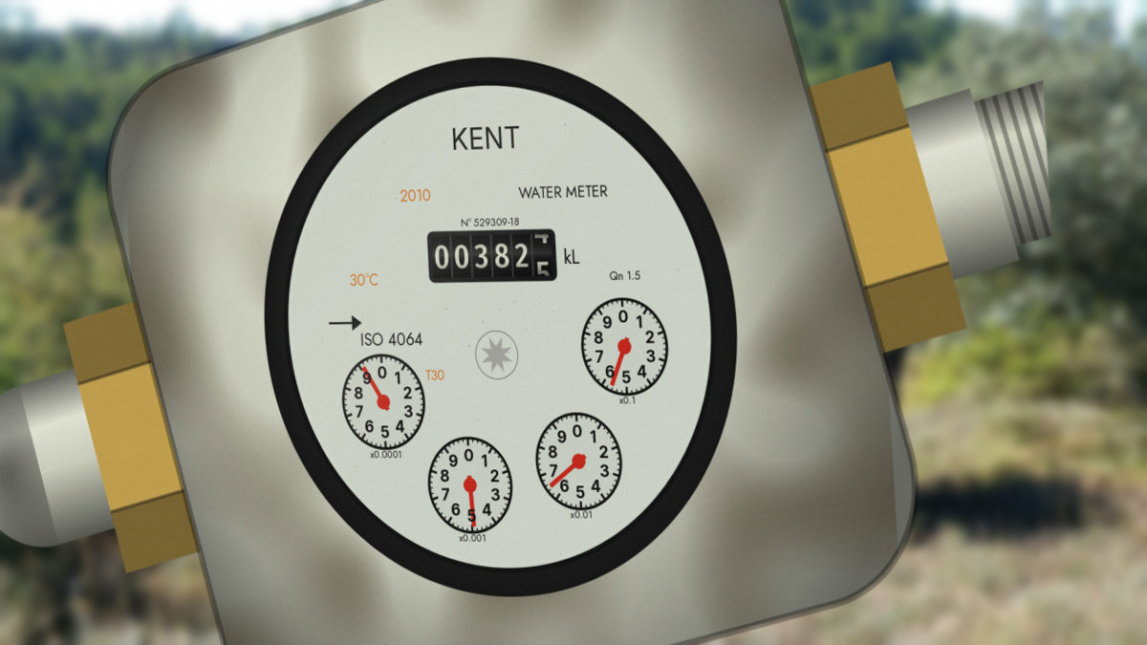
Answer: 3824.5649 kL
